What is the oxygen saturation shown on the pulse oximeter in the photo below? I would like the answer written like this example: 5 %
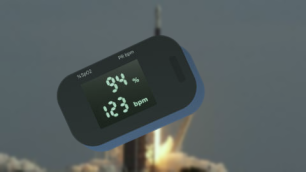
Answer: 94 %
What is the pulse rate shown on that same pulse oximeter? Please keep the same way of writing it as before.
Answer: 123 bpm
